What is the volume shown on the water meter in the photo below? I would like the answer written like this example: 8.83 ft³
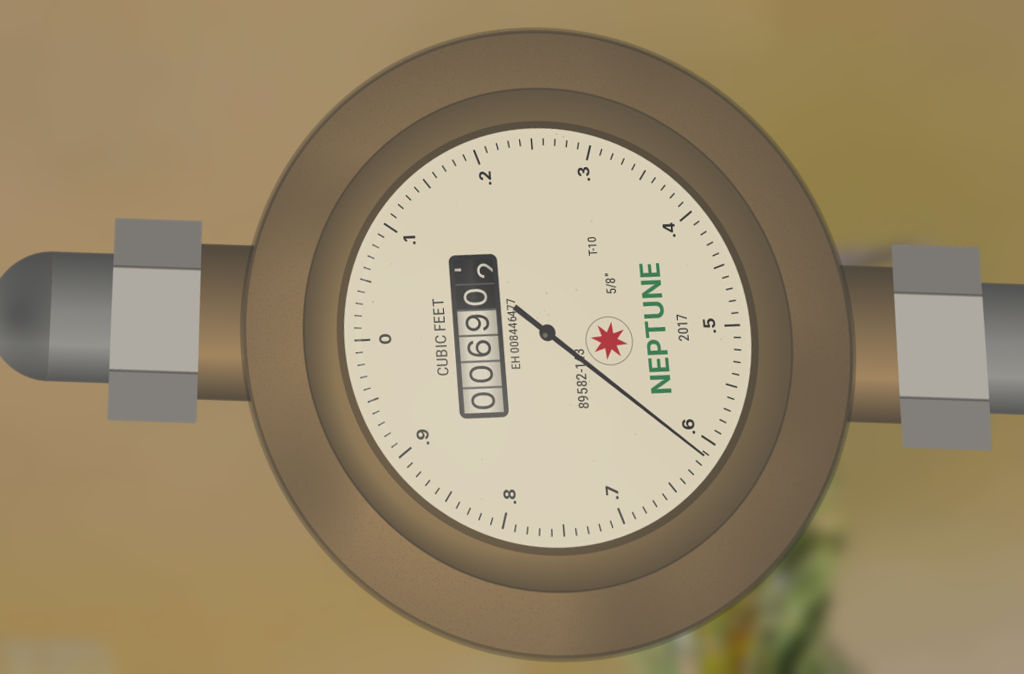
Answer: 6901.61 ft³
